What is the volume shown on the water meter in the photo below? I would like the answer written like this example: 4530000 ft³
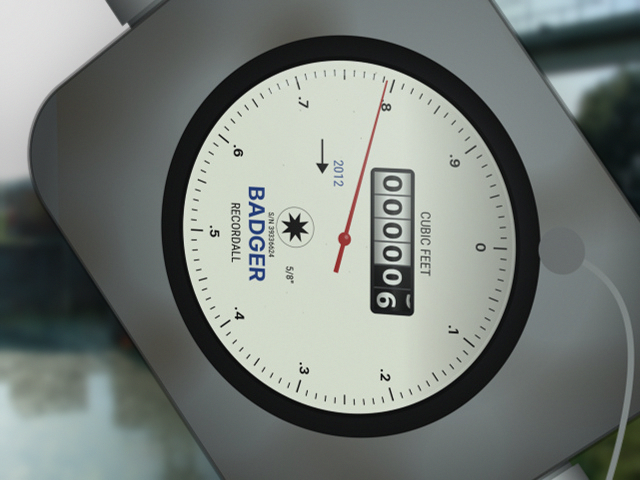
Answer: 5.79 ft³
